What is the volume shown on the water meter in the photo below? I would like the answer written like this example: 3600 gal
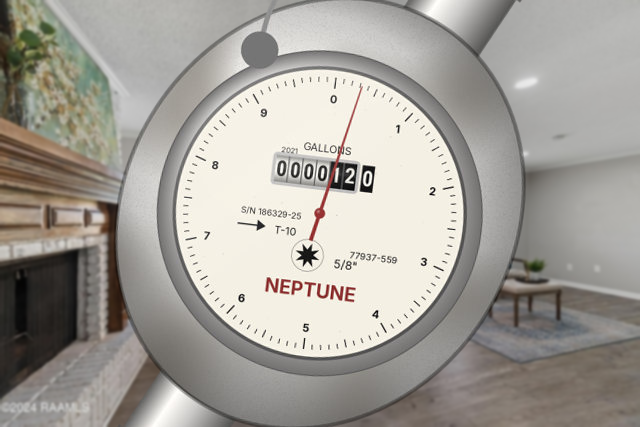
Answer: 120.3 gal
